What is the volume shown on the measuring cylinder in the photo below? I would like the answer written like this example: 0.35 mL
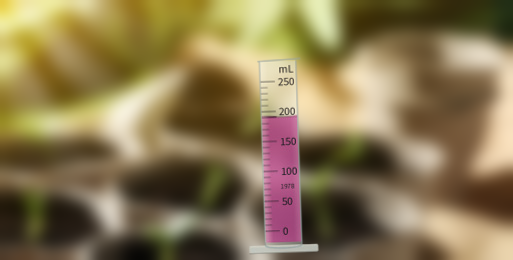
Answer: 190 mL
